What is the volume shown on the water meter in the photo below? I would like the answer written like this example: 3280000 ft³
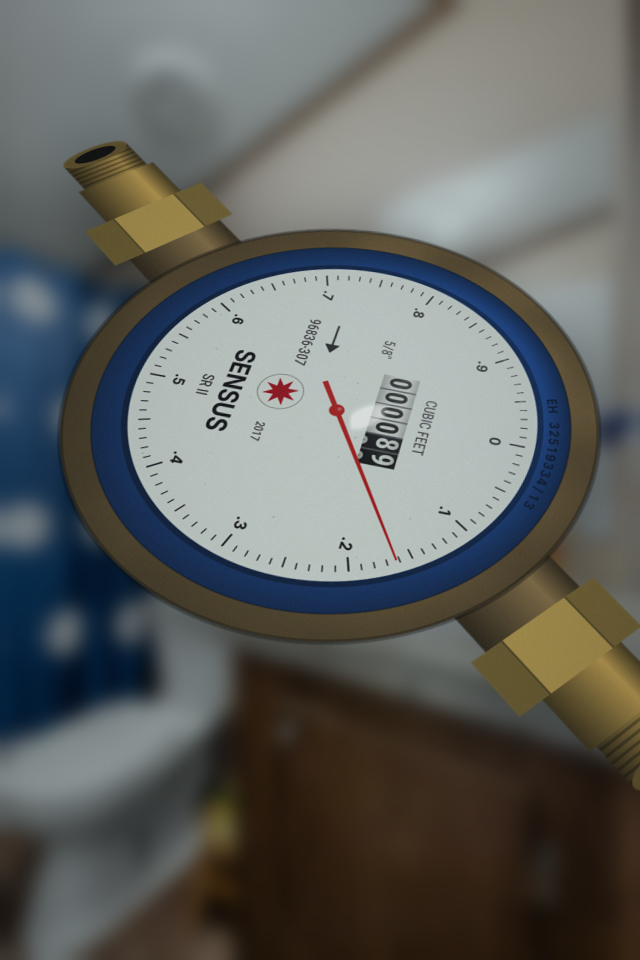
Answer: 89.16 ft³
